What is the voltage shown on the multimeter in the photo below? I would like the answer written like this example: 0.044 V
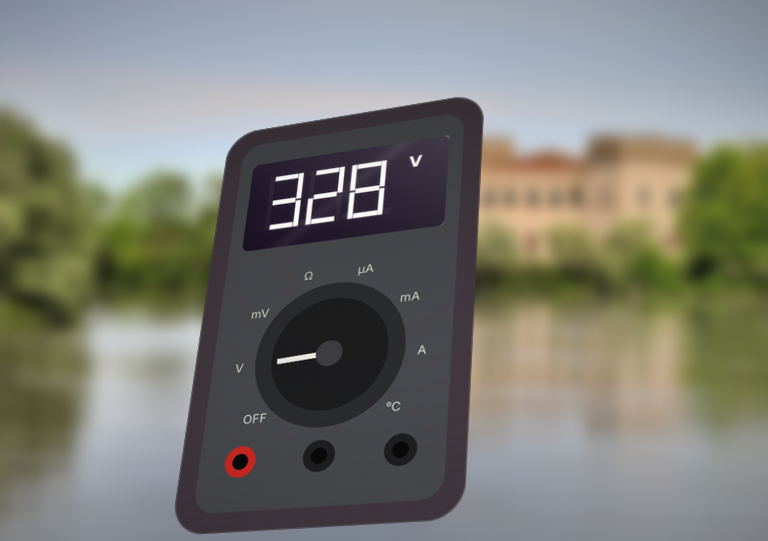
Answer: 328 V
